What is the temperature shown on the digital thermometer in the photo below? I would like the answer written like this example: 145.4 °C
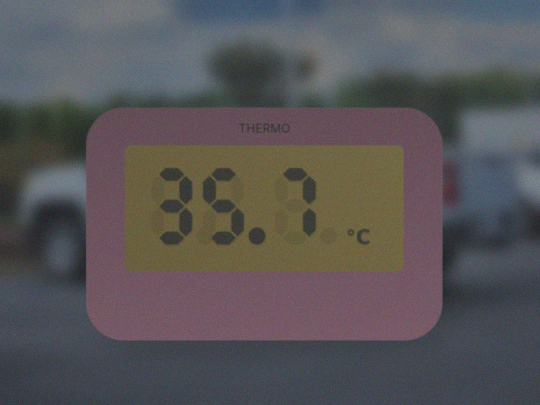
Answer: 35.7 °C
